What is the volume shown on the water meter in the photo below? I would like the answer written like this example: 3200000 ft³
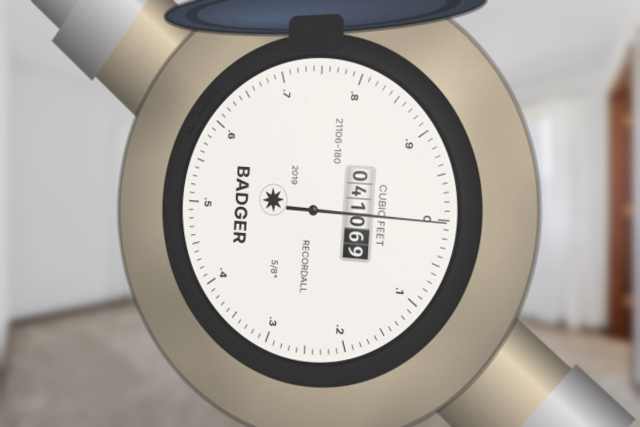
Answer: 41069.00 ft³
